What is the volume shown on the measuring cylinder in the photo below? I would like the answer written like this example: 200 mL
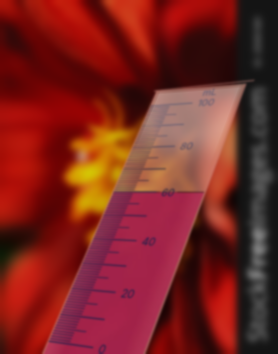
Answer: 60 mL
